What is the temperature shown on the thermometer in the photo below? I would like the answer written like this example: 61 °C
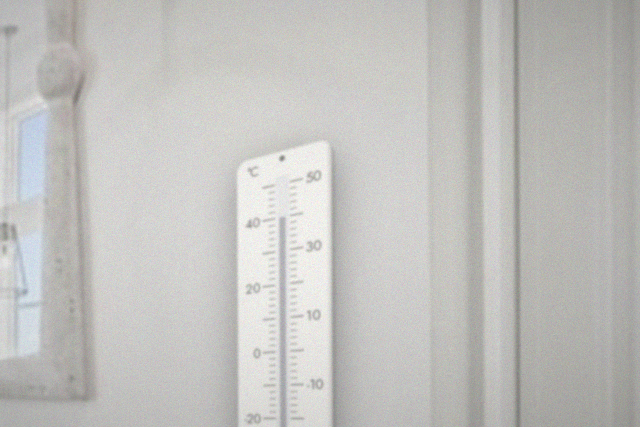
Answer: 40 °C
